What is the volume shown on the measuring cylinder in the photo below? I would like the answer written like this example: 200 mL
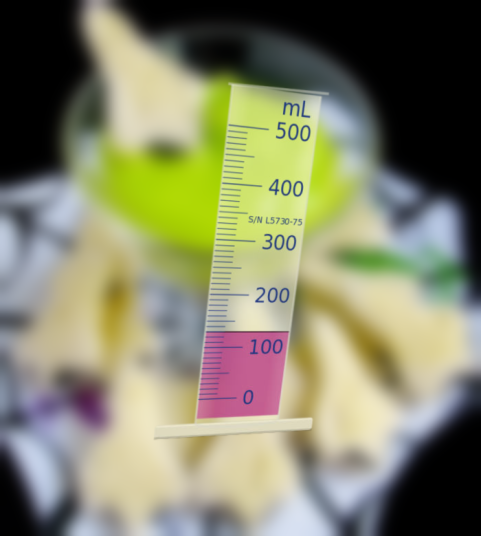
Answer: 130 mL
